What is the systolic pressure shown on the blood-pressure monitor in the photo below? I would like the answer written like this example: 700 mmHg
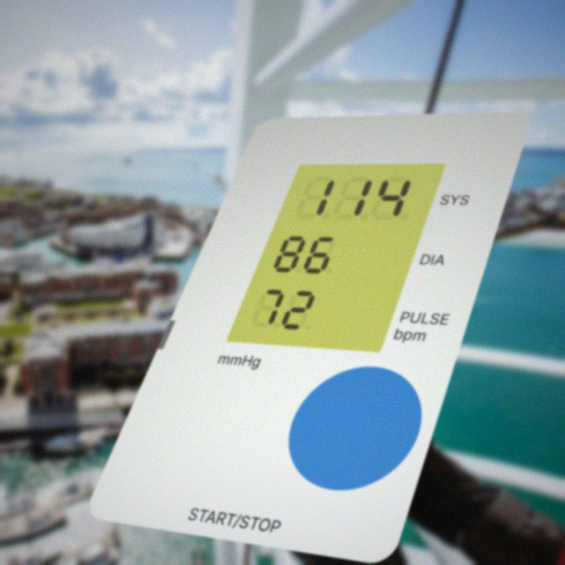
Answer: 114 mmHg
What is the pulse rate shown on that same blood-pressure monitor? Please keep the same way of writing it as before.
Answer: 72 bpm
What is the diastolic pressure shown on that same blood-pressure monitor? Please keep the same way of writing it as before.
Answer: 86 mmHg
